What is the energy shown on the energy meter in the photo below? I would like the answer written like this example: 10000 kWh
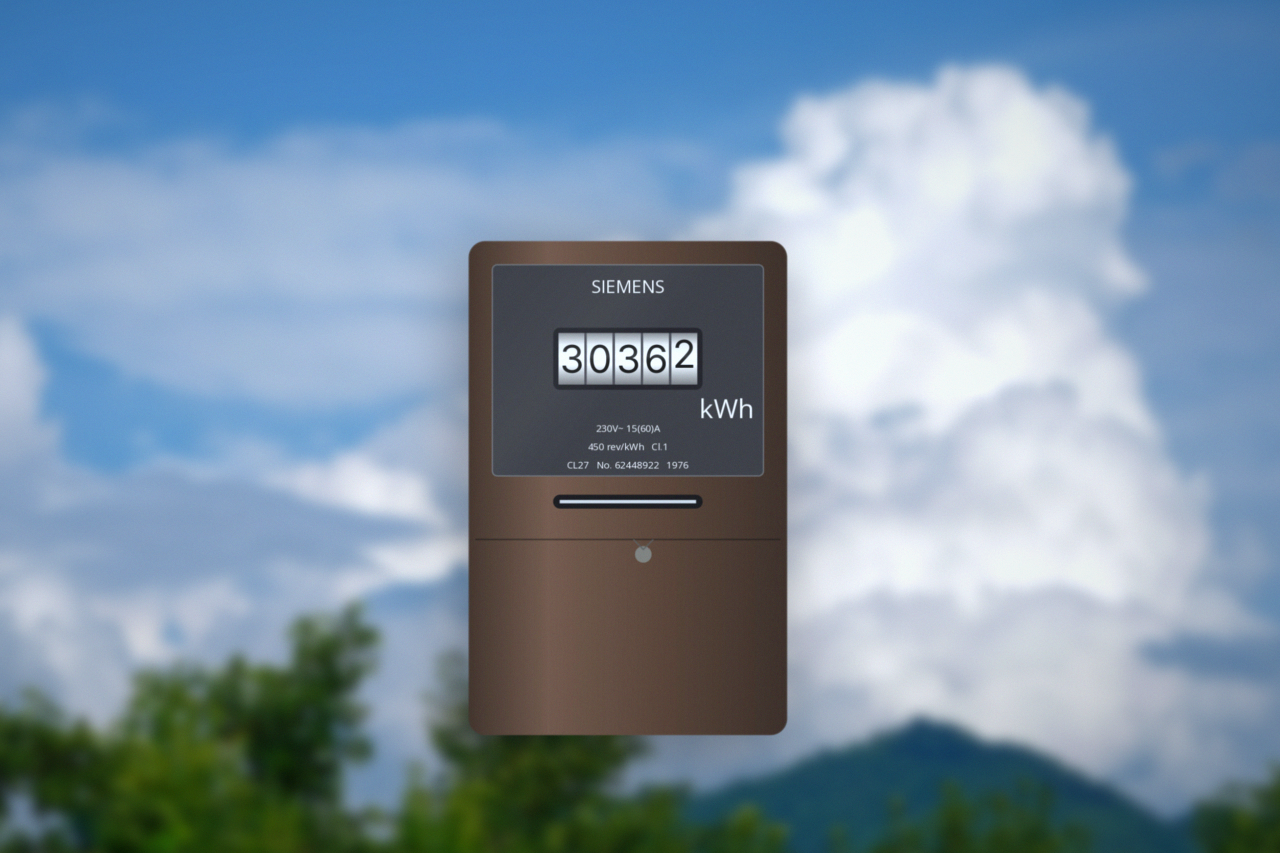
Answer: 30362 kWh
